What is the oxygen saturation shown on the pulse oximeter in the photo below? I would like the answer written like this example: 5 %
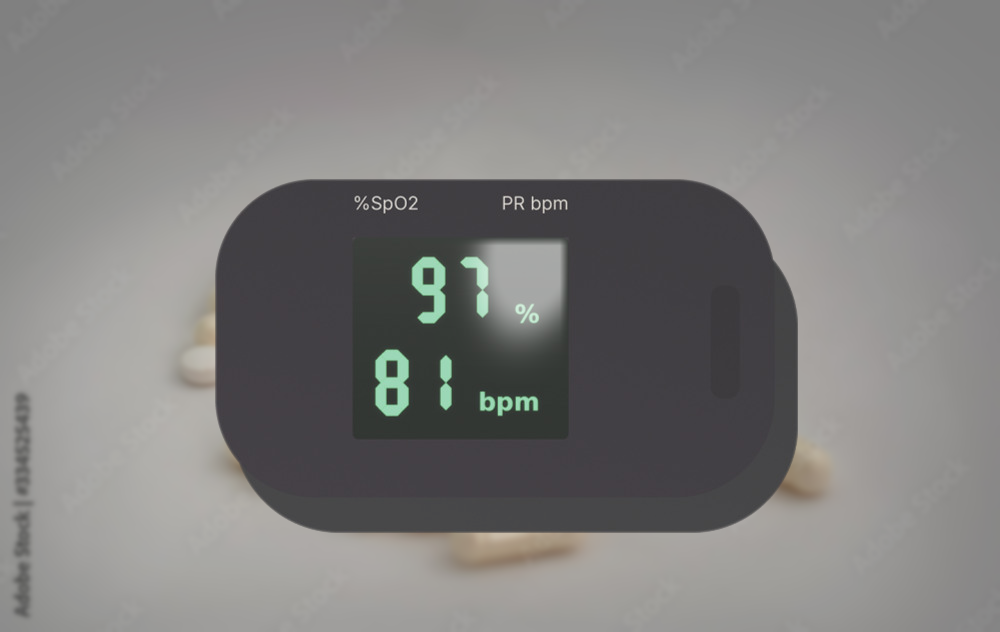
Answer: 97 %
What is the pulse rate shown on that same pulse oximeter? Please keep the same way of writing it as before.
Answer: 81 bpm
